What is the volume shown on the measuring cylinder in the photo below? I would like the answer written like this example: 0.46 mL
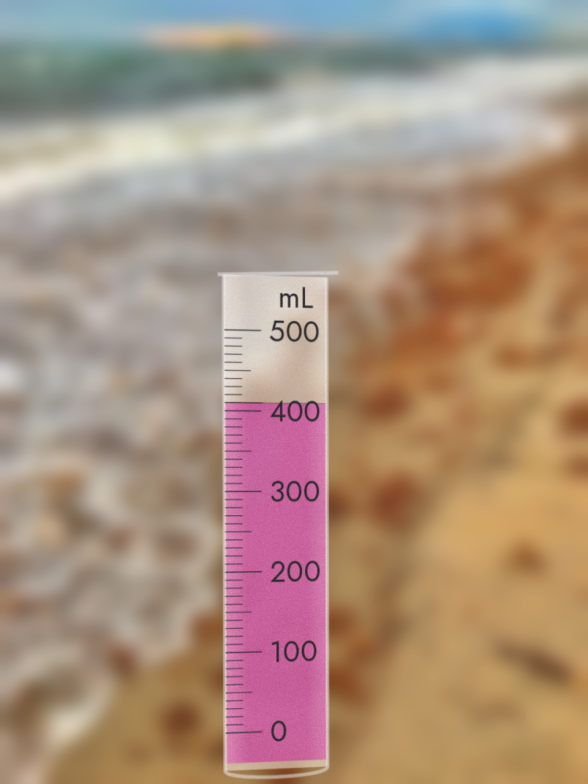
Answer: 410 mL
